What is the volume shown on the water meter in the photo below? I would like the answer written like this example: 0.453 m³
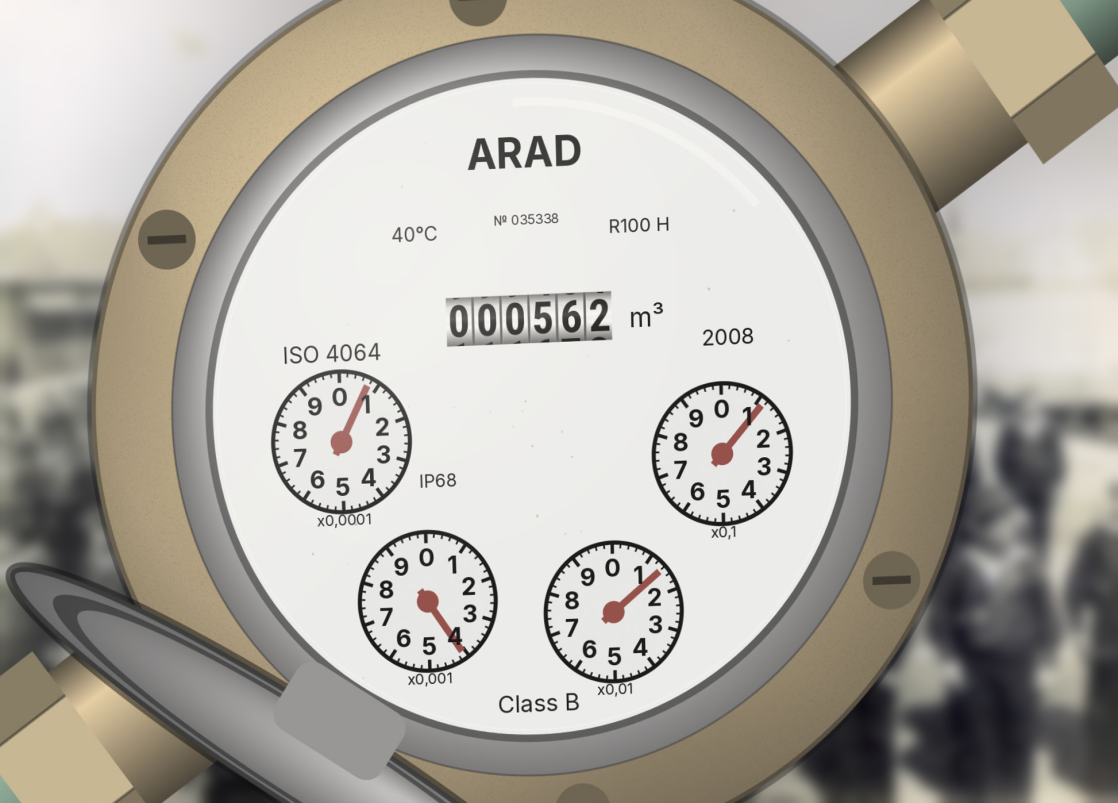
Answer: 562.1140 m³
